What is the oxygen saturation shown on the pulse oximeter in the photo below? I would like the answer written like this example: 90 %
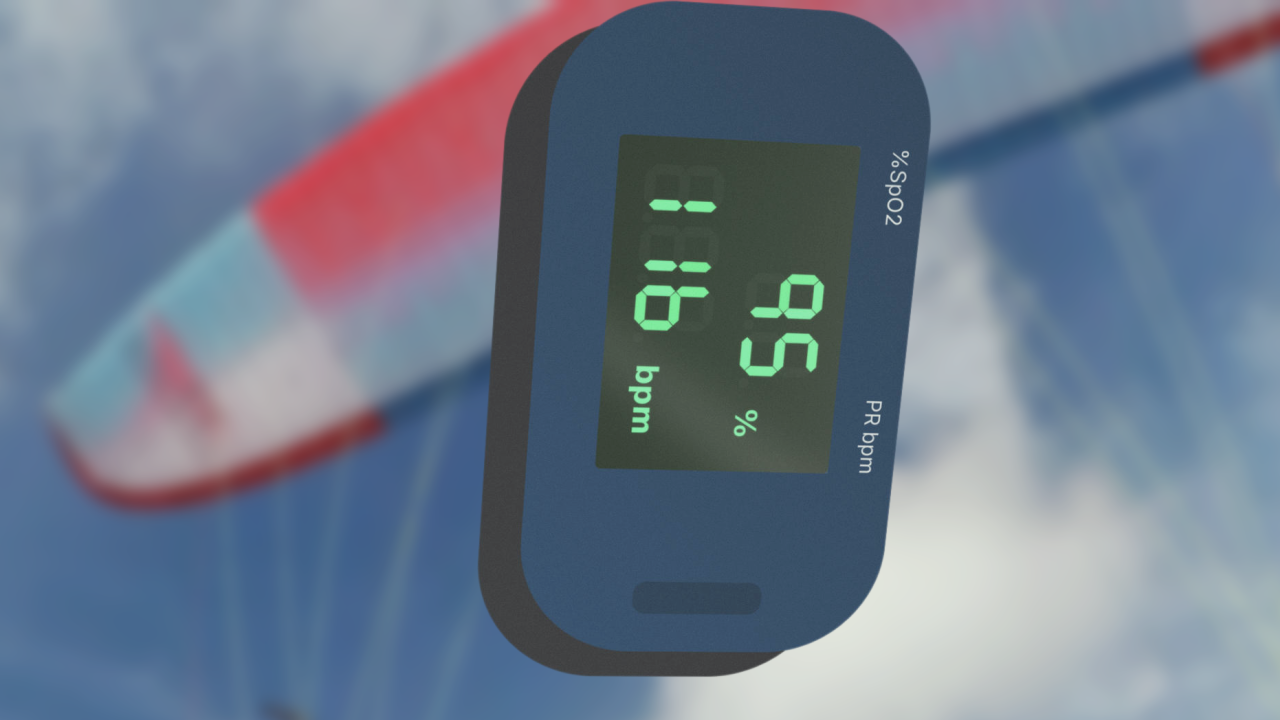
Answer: 95 %
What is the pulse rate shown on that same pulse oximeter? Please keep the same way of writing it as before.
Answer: 116 bpm
